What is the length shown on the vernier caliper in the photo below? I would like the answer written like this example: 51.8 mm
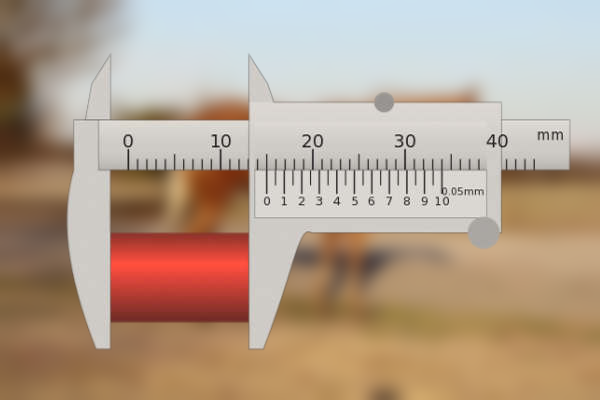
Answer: 15.0 mm
